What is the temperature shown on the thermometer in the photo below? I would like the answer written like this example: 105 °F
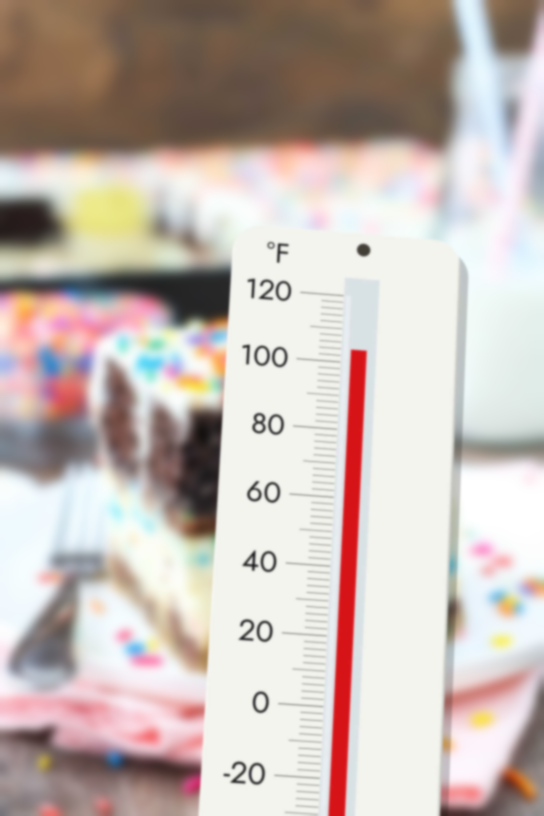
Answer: 104 °F
